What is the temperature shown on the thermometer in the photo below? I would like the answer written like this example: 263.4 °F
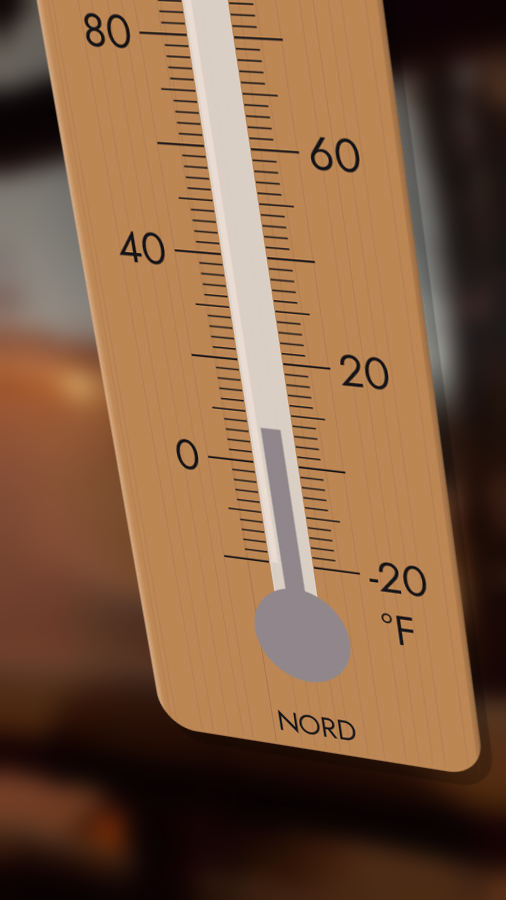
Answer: 7 °F
